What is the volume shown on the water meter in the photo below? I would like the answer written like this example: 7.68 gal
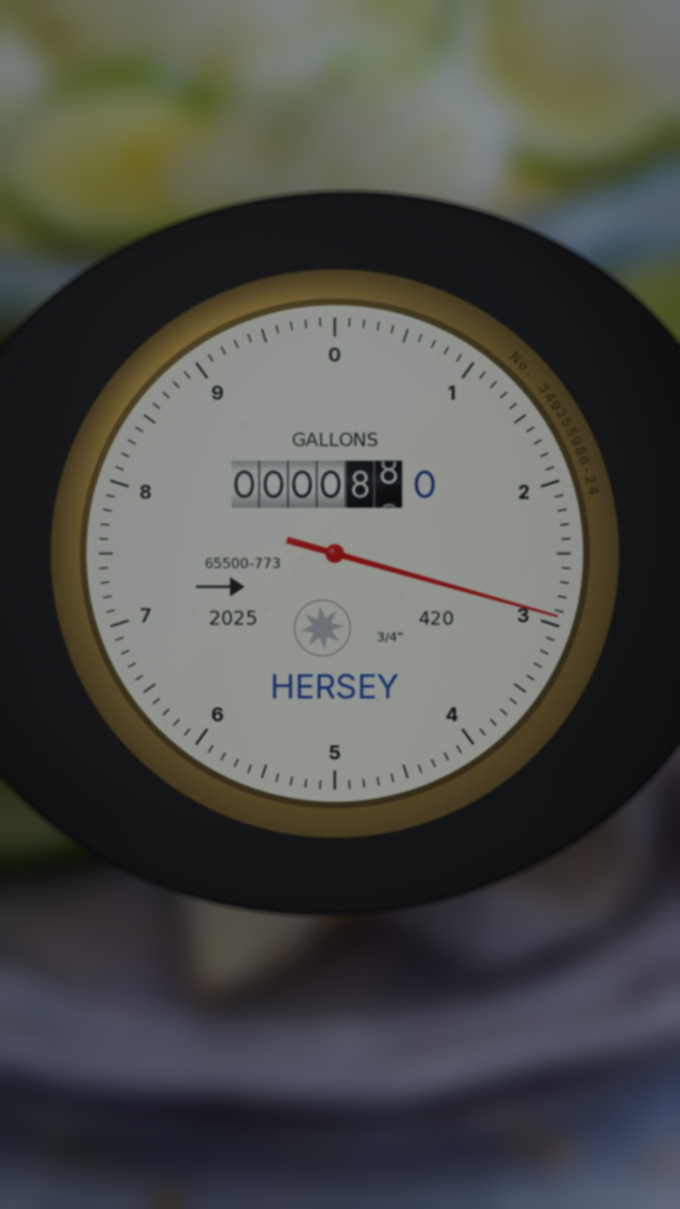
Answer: 882.9 gal
